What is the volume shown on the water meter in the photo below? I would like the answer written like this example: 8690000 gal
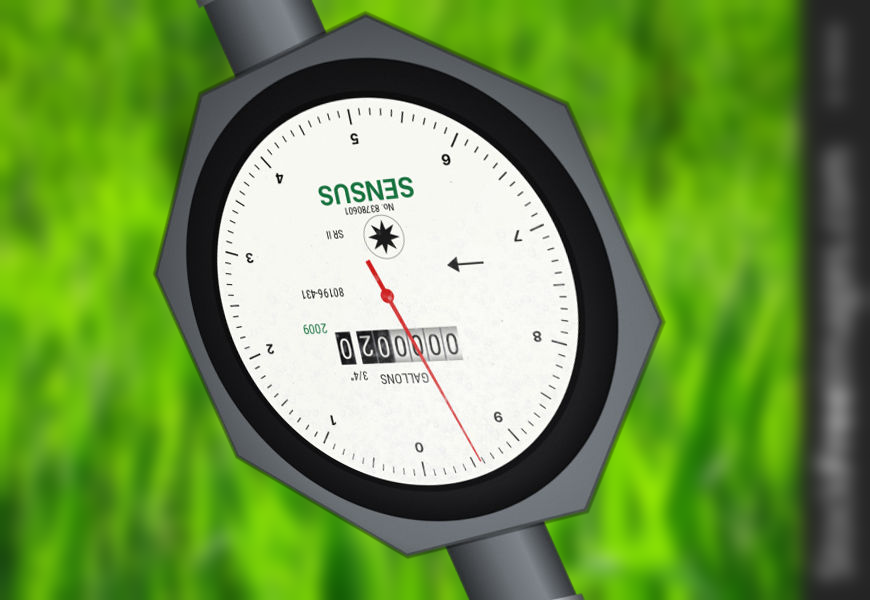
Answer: 19.4 gal
